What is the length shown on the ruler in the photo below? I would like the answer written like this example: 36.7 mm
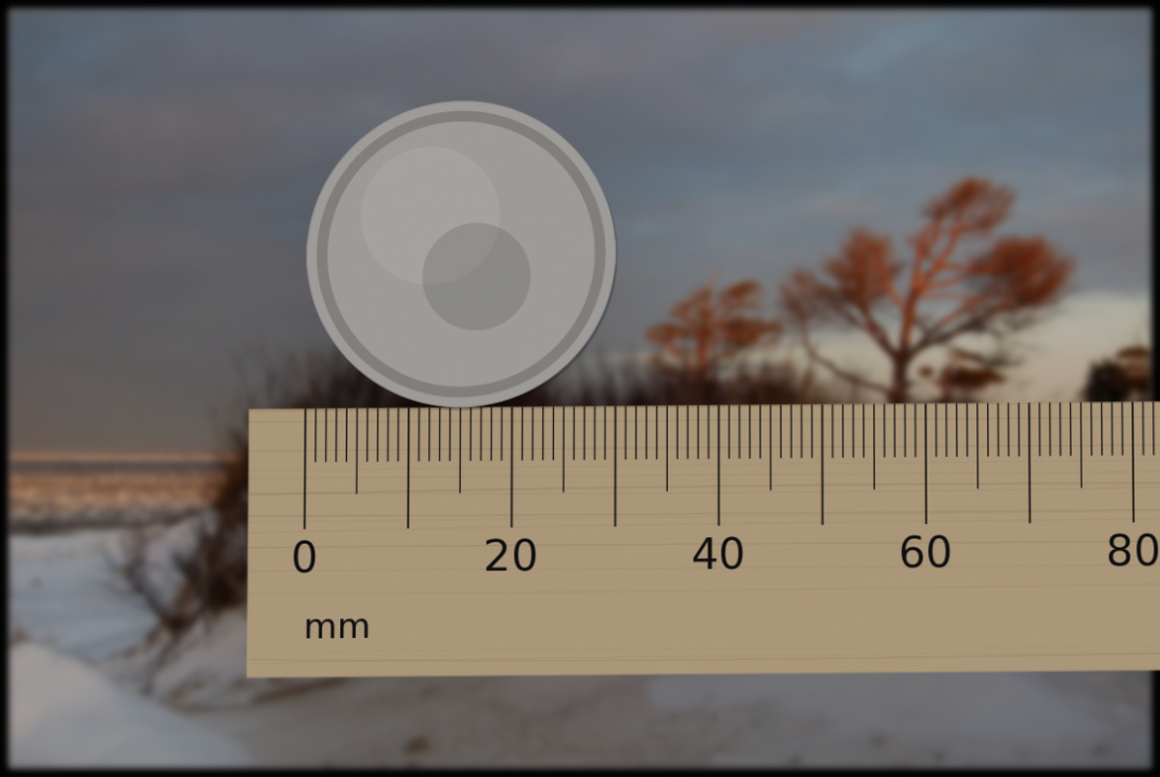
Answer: 30 mm
